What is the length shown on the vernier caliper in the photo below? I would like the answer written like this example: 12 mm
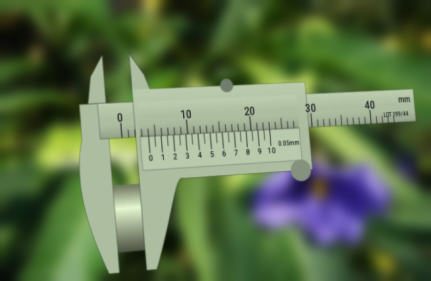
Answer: 4.0 mm
